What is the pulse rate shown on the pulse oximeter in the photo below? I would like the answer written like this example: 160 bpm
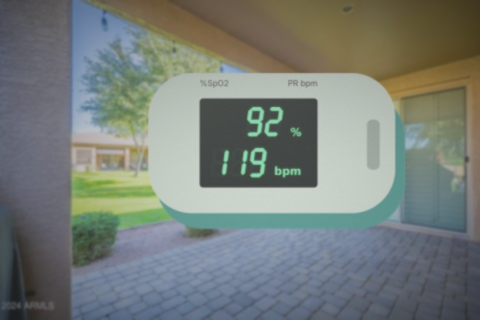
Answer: 119 bpm
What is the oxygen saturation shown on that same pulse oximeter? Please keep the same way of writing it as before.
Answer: 92 %
